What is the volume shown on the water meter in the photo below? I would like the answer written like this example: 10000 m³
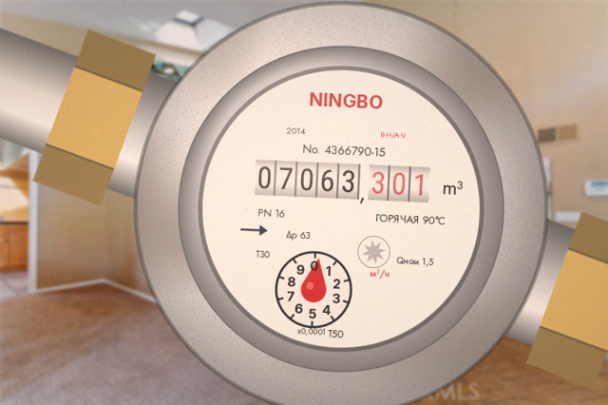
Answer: 7063.3010 m³
